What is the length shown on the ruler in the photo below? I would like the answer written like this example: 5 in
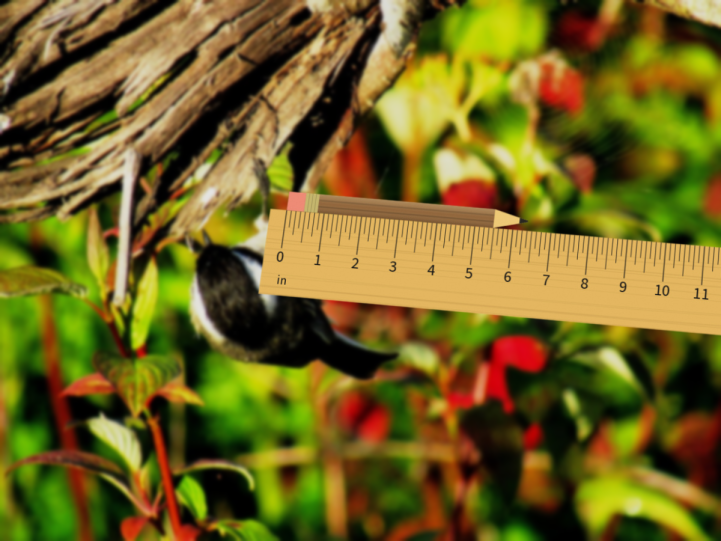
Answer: 6.375 in
